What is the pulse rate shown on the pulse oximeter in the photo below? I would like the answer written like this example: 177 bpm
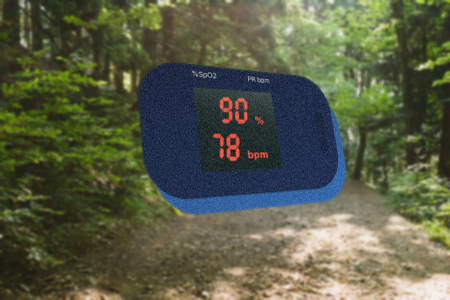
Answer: 78 bpm
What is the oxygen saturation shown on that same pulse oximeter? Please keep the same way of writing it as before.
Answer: 90 %
